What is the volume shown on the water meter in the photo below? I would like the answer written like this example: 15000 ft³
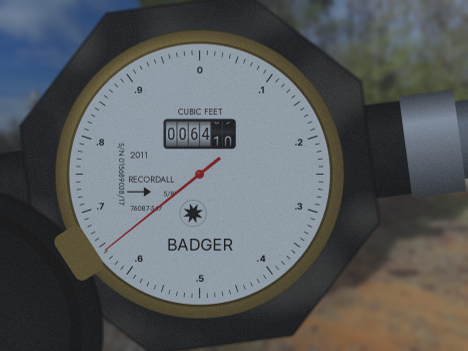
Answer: 6409.64 ft³
